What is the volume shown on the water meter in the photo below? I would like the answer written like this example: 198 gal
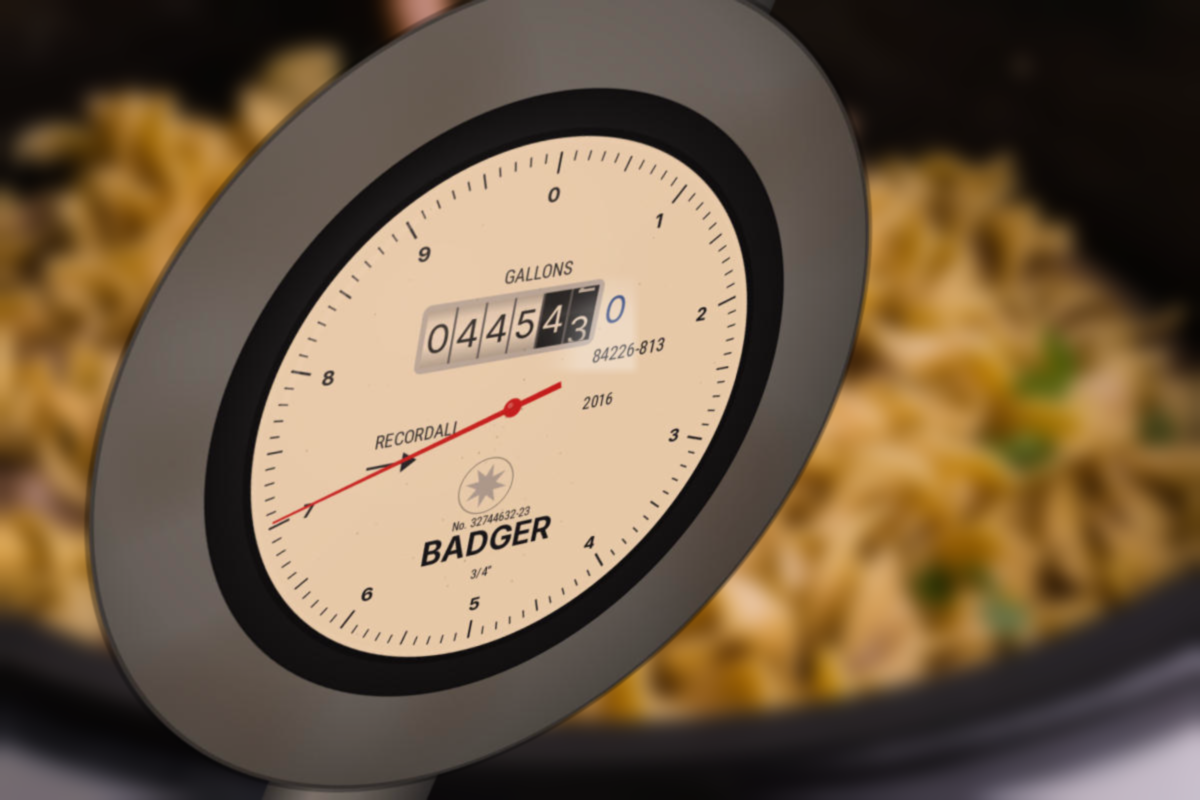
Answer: 445427.0 gal
